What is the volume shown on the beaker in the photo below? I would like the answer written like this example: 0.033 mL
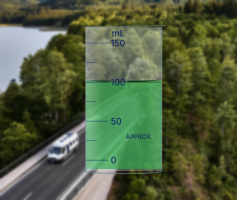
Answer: 100 mL
